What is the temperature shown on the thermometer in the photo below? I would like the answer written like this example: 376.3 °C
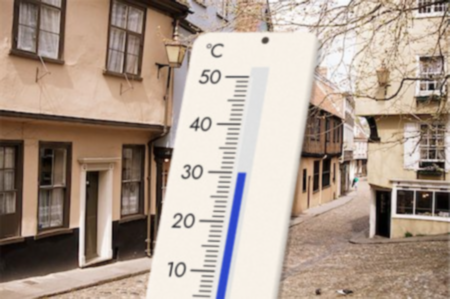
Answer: 30 °C
